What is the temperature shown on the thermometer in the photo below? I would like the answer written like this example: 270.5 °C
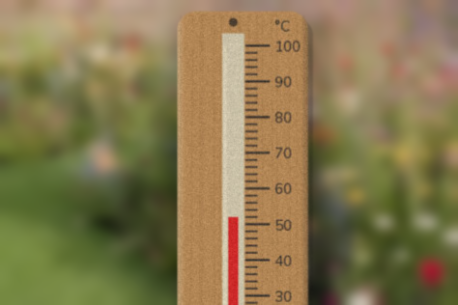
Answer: 52 °C
